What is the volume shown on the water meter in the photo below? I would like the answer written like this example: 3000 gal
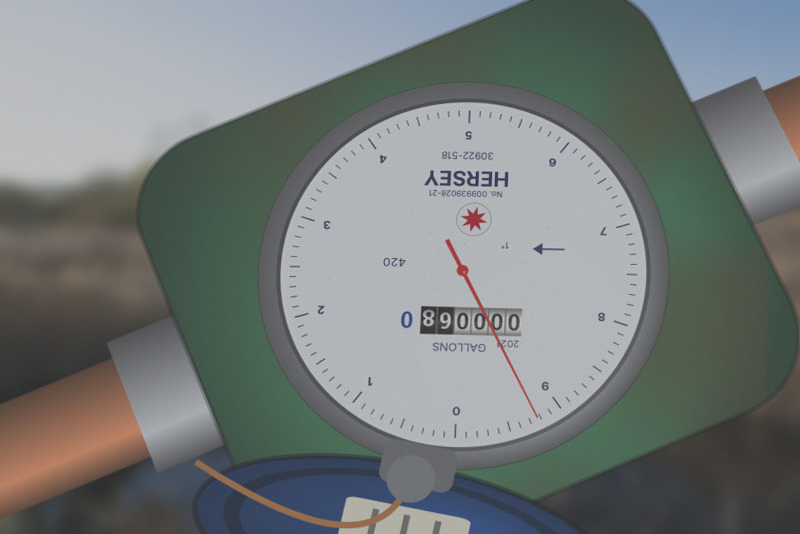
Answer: 679.2 gal
